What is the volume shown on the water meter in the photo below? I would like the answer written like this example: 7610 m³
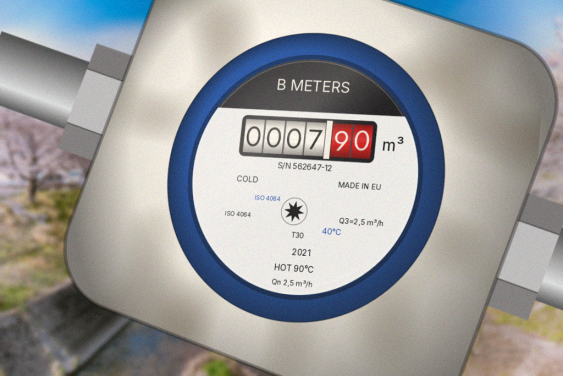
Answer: 7.90 m³
